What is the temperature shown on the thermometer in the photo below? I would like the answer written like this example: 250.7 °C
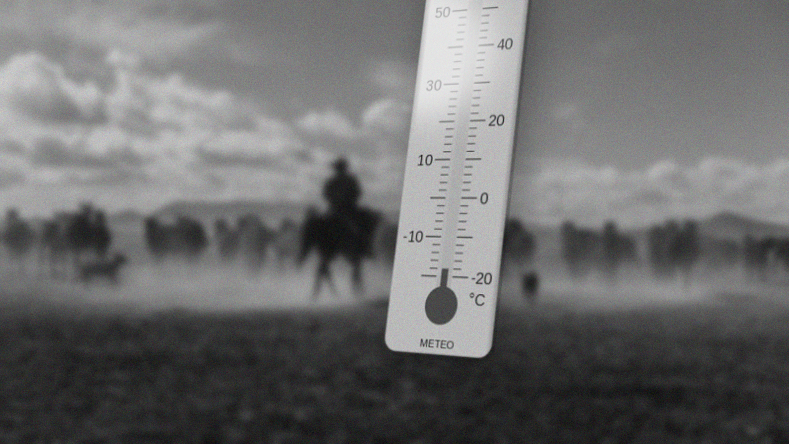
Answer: -18 °C
